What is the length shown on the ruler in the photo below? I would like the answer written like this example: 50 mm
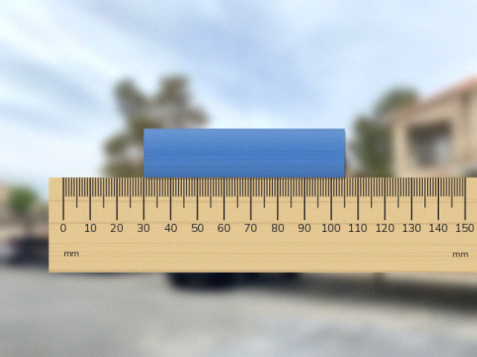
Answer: 75 mm
